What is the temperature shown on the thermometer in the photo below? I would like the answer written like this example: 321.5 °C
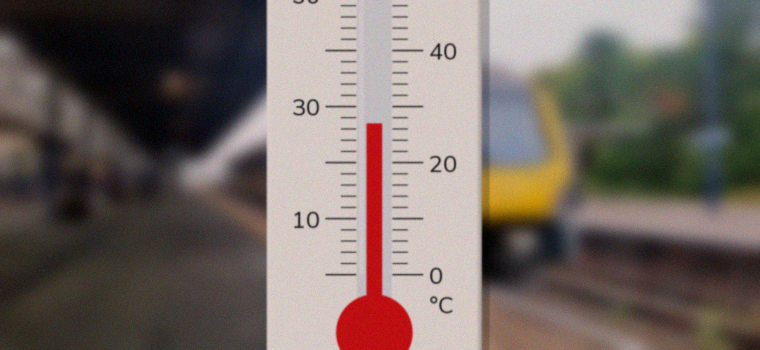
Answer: 27 °C
